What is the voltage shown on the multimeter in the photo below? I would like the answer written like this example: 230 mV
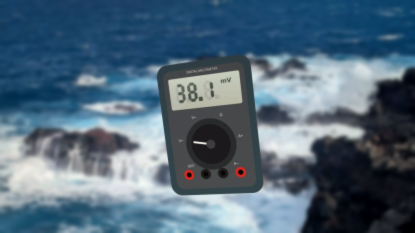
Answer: 38.1 mV
